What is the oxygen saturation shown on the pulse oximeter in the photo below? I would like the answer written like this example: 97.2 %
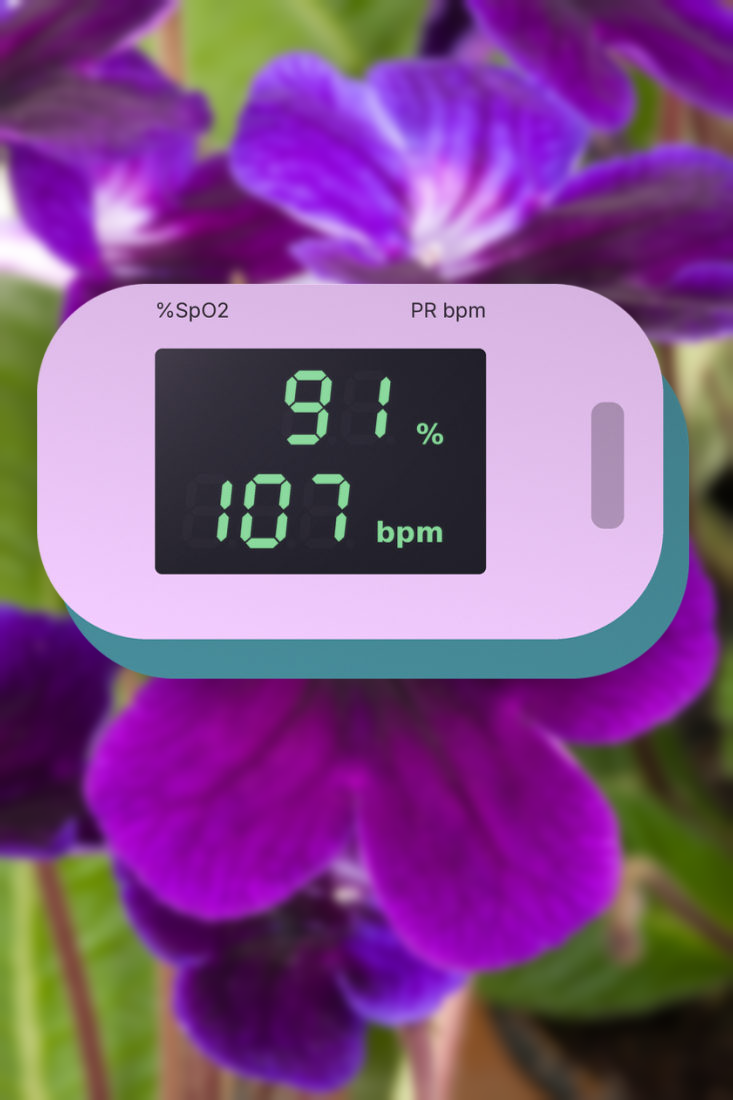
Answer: 91 %
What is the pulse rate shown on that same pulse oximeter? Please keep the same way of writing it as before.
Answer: 107 bpm
